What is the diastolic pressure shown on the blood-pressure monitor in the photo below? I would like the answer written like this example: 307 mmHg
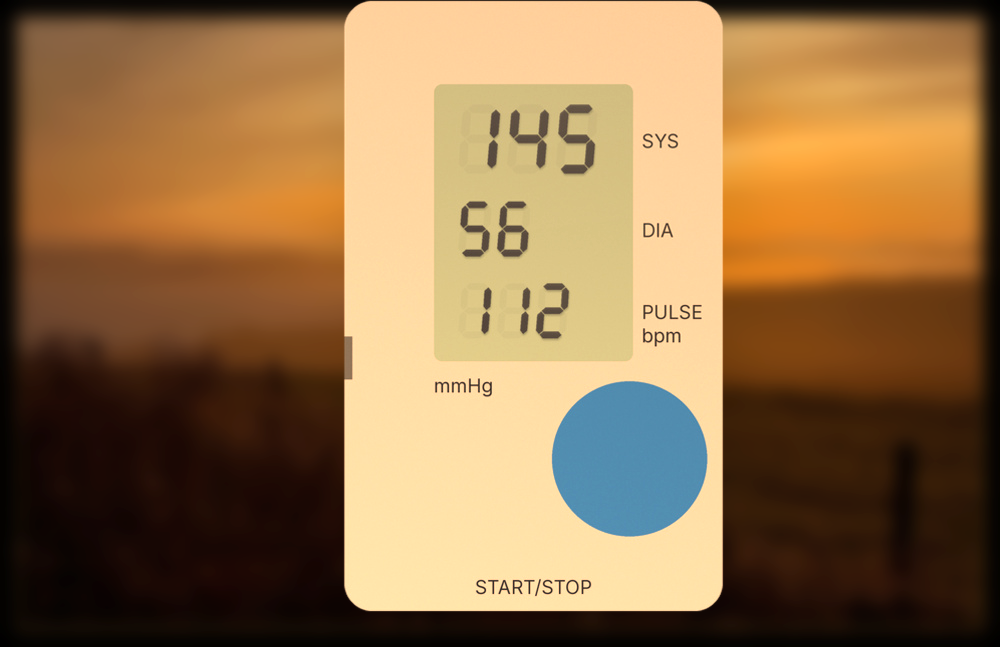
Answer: 56 mmHg
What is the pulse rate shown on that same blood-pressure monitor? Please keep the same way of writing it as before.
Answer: 112 bpm
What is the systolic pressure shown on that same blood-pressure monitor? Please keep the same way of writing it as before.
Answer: 145 mmHg
